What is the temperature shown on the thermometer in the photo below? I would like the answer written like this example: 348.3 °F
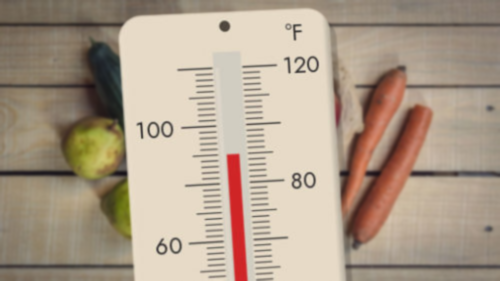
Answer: 90 °F
